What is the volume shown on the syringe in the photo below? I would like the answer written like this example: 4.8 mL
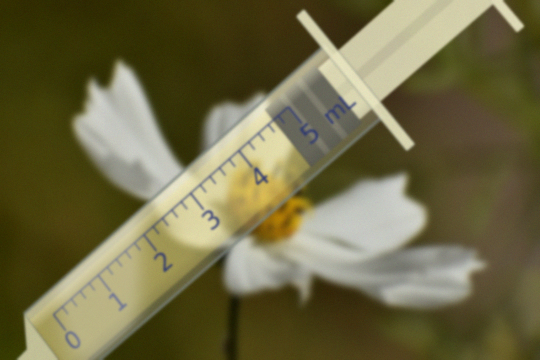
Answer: 4.7 mL
